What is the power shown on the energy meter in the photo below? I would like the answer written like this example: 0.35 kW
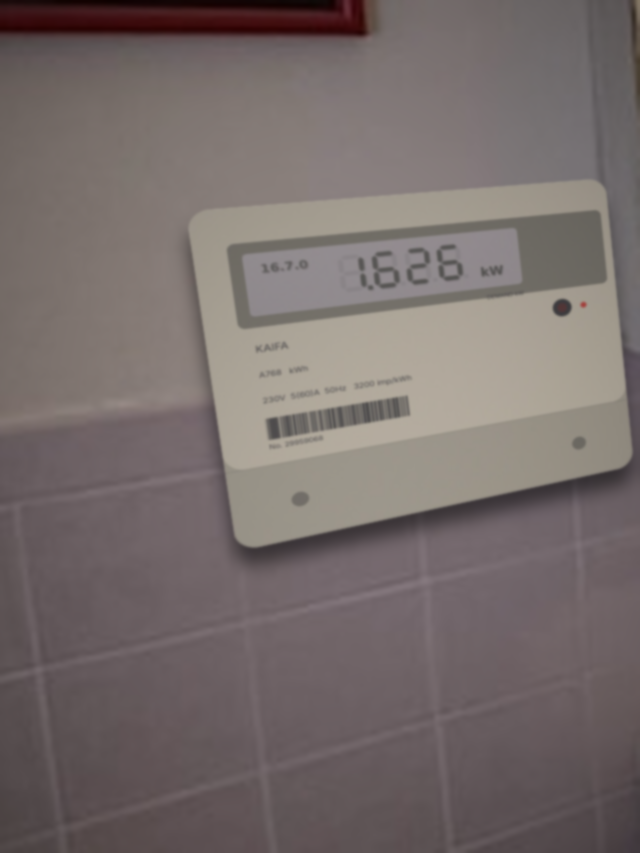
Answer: 1.626 kW
